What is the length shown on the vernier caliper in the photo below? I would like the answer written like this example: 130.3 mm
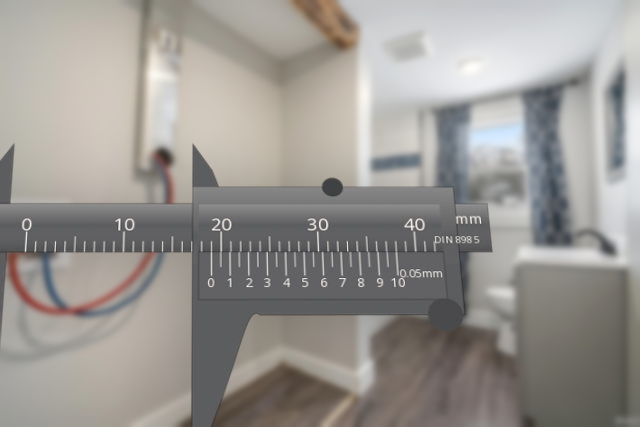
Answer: 19.0 mm
